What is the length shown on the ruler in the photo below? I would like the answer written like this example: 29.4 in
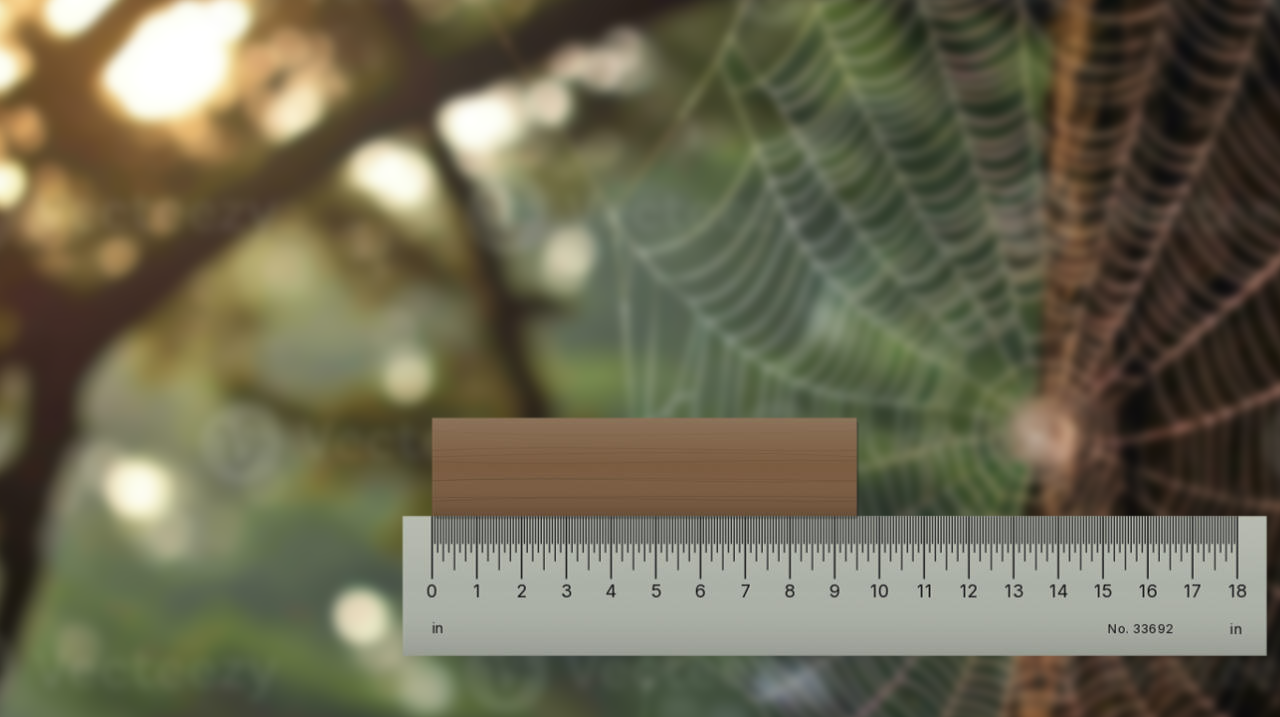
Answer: 9.5 in
